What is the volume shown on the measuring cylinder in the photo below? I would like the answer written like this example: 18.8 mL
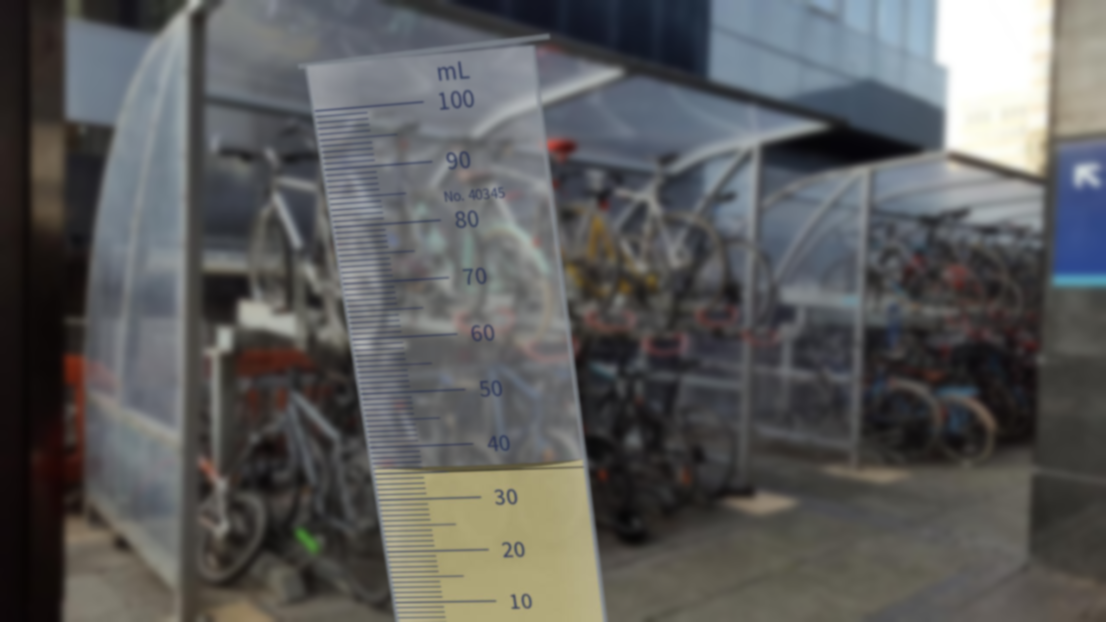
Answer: 35 mL
